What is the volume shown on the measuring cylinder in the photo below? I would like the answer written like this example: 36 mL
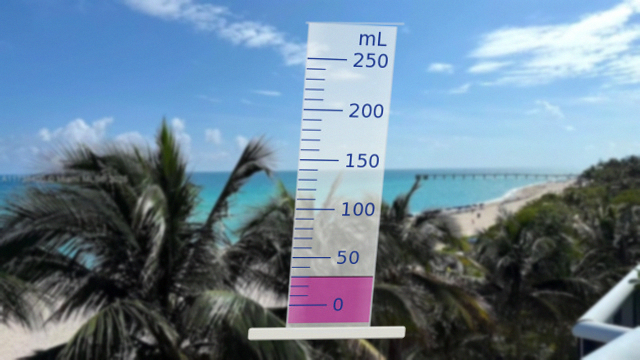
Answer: 30 mL
